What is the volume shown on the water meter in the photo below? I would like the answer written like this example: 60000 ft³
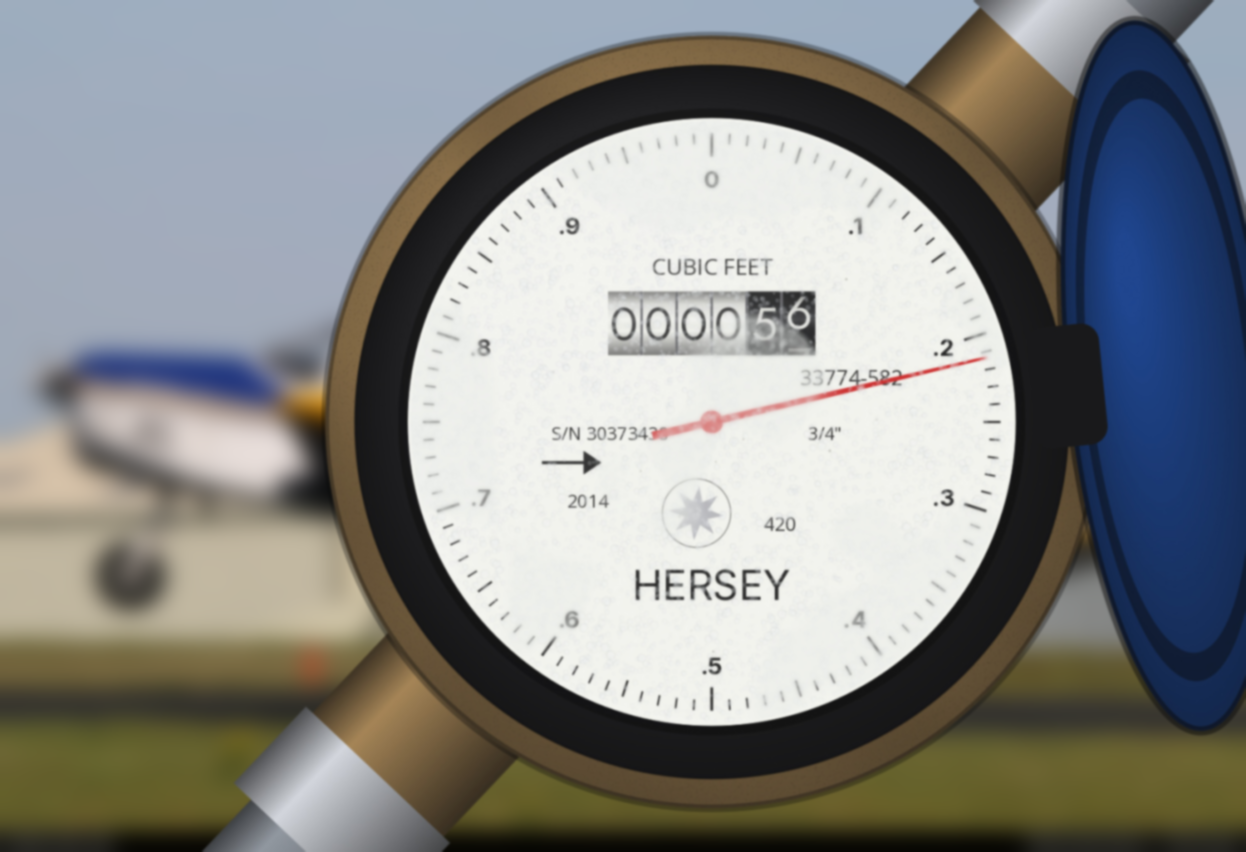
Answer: 56.21 ft³
